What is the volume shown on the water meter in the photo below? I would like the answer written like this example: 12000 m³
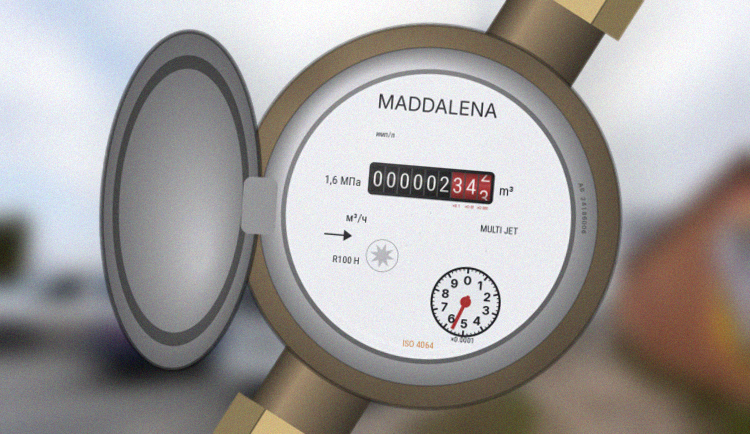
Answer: 2.3425 m³
